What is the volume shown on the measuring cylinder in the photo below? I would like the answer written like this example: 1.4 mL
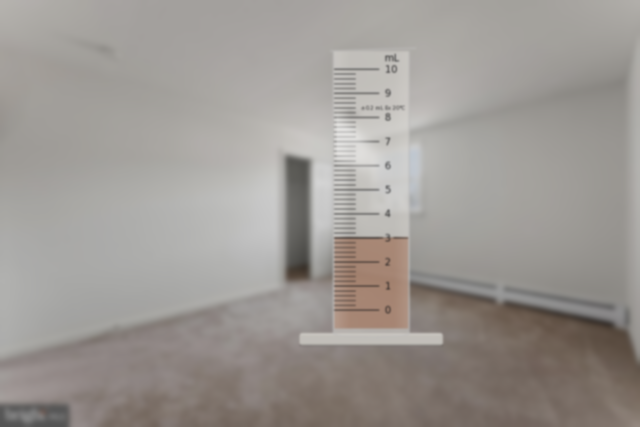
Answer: 3 mL
